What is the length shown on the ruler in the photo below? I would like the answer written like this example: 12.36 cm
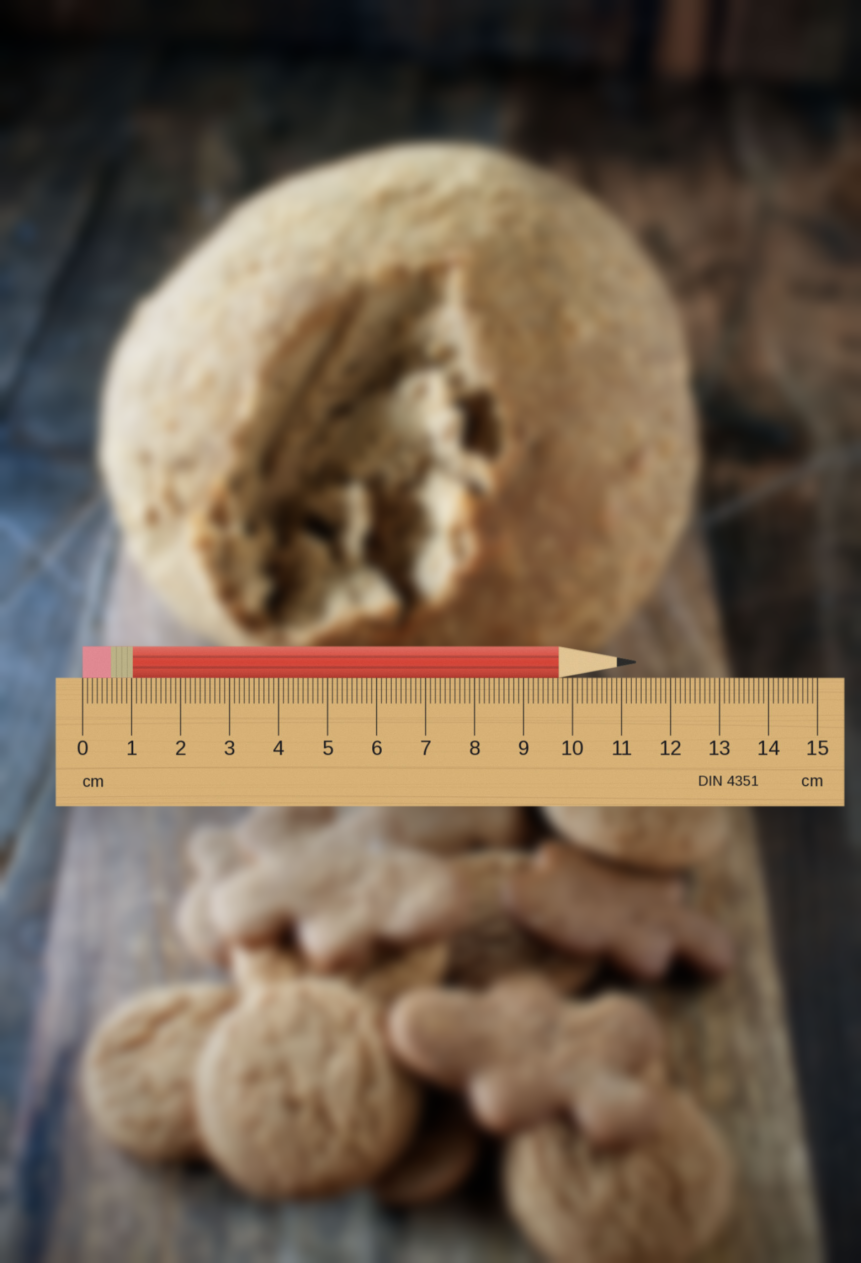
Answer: 11.3 cm
